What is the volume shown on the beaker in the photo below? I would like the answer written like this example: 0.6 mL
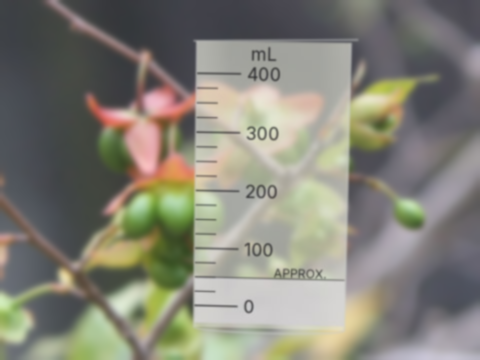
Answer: 50 mL
